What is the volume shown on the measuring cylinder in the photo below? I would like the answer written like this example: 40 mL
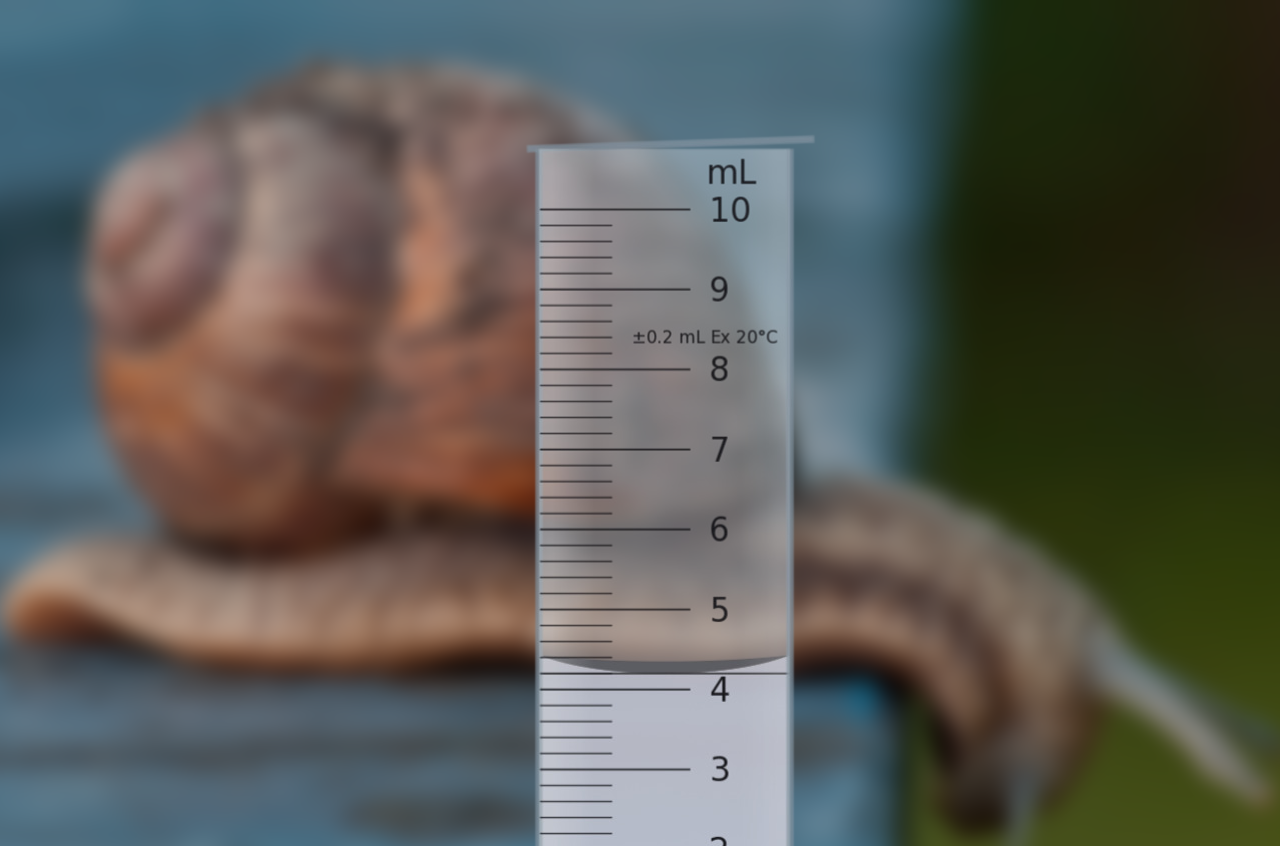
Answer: 4.2 mL
